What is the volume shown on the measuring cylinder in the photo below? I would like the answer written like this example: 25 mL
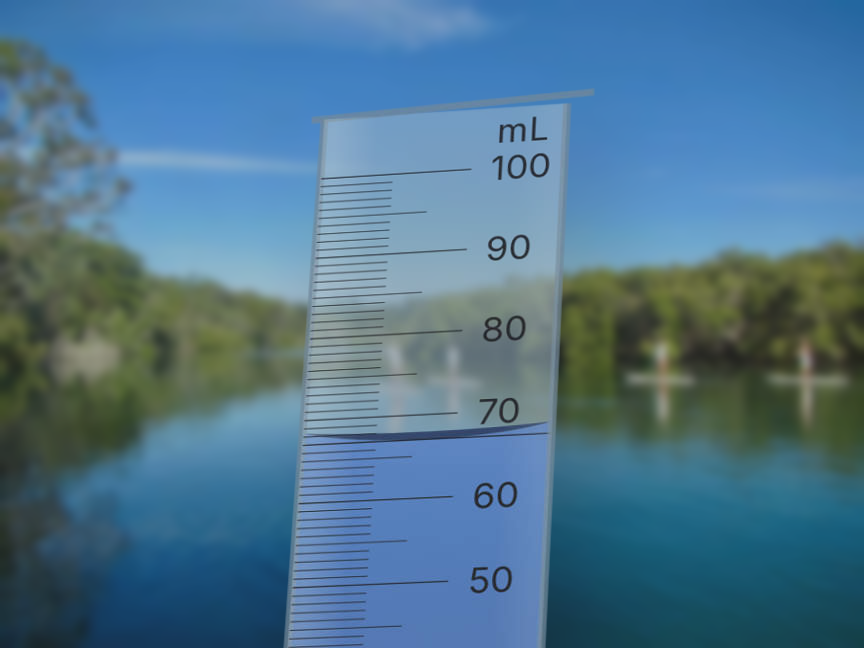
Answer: 67 mL
